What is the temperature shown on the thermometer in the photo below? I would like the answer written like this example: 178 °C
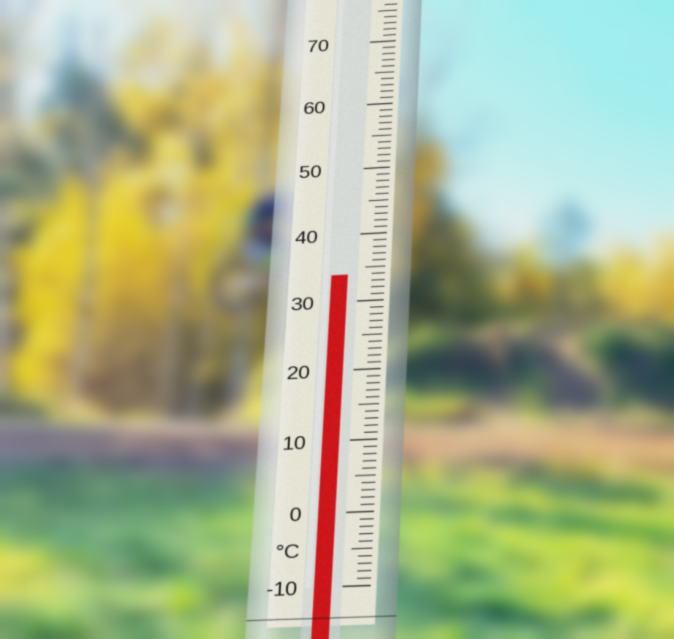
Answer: 34 °C
